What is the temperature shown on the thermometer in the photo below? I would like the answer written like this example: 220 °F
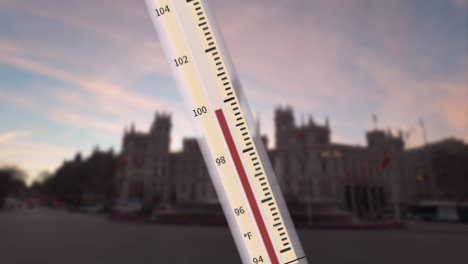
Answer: 99.8 °F
